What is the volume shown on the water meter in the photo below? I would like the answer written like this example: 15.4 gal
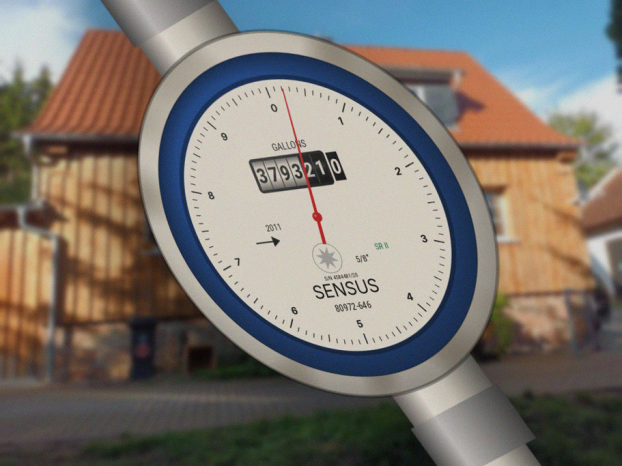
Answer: 3793210.2 gal
